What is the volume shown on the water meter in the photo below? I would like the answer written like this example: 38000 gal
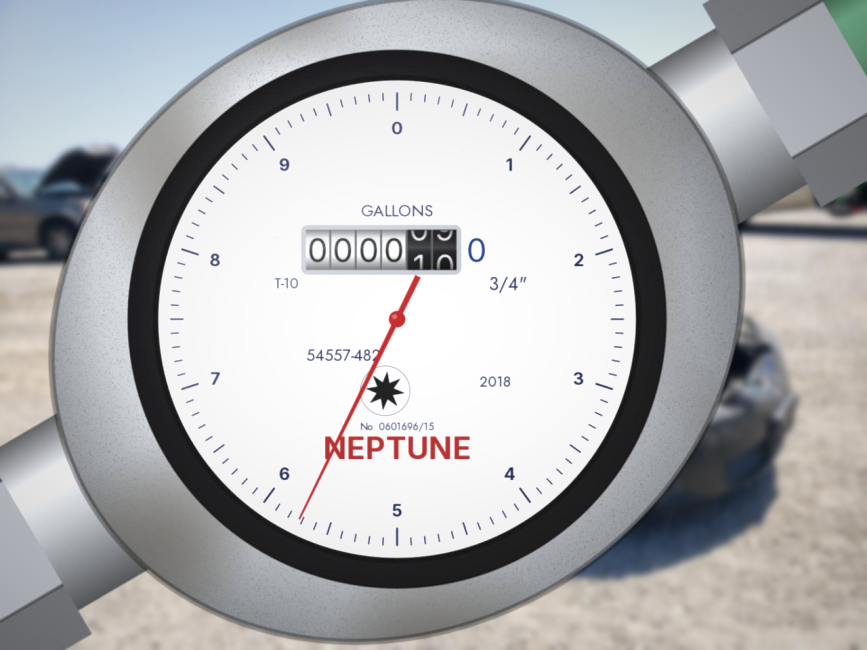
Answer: 95.7 gal
